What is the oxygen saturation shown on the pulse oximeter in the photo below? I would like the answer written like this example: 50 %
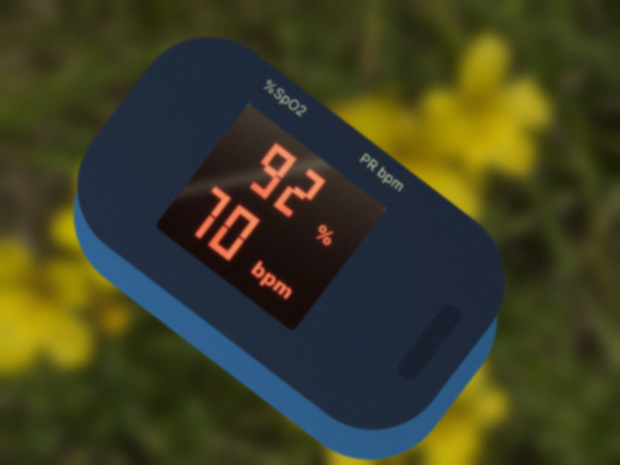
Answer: 92 %
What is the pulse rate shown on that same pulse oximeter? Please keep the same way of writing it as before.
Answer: 70 bpm
